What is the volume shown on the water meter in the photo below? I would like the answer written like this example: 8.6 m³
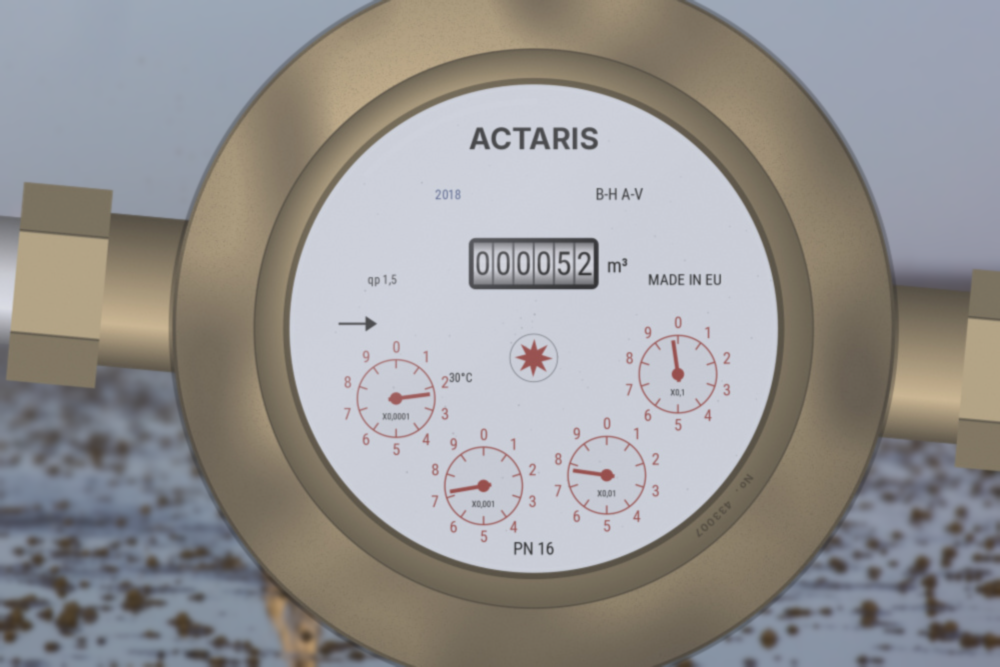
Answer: 51.9772 m³
